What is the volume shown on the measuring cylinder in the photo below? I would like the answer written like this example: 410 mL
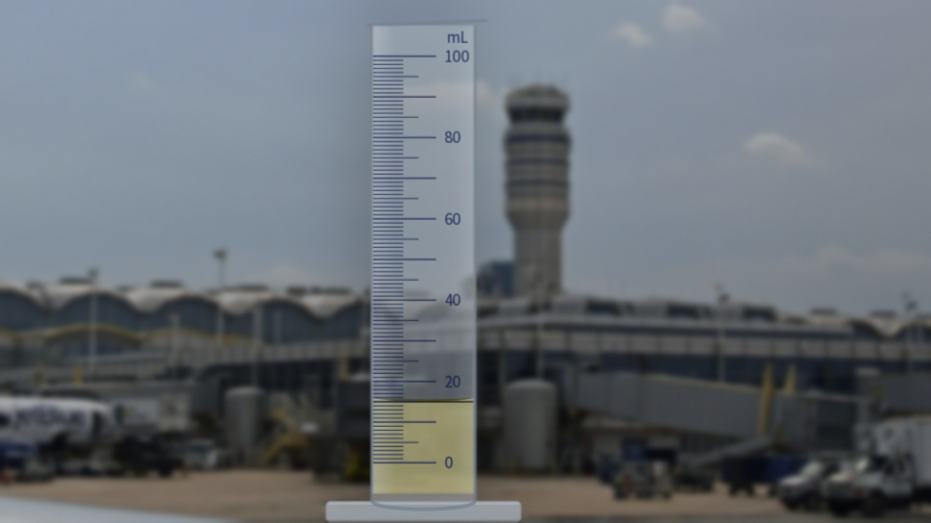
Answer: 15 mL
